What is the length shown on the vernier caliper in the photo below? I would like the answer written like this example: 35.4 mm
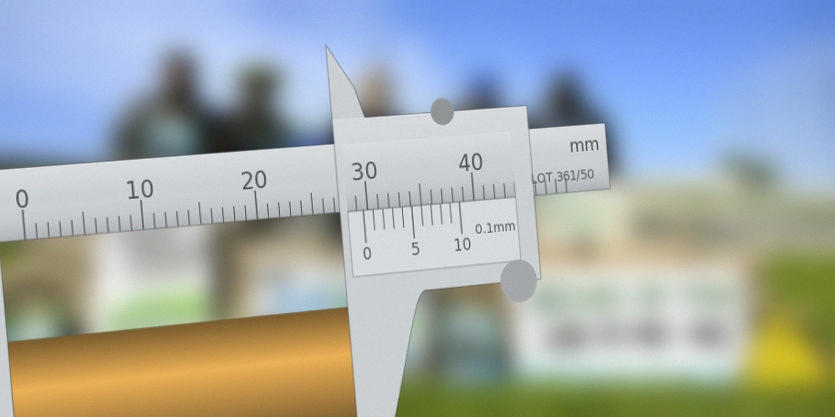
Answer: 29.6 mm
